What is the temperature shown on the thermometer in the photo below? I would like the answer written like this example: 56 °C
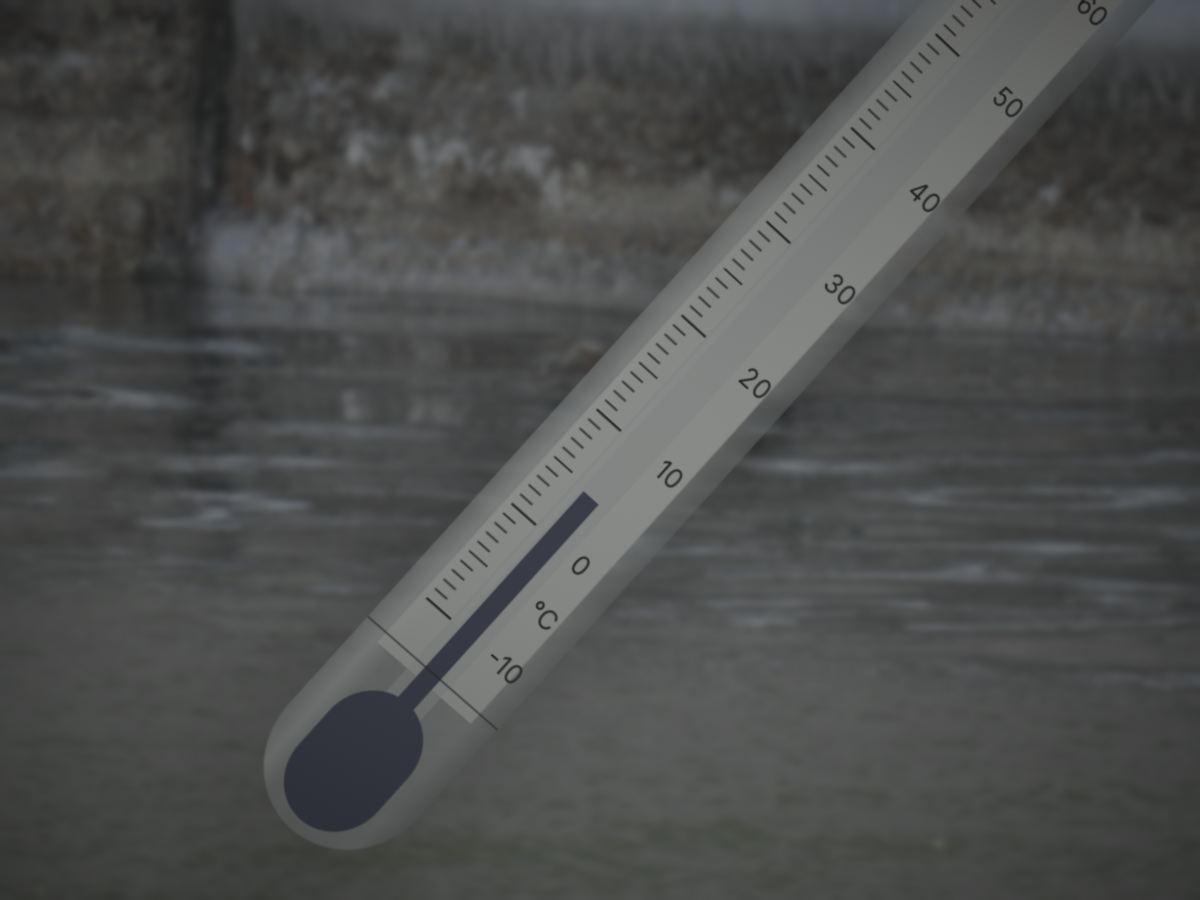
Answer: 4.5 °C
